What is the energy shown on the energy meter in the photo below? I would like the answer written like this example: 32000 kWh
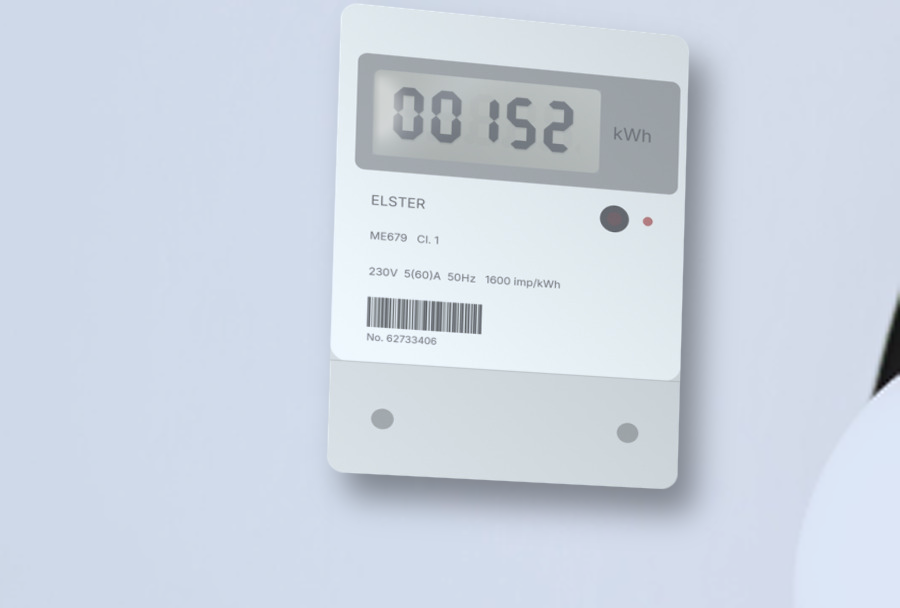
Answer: 152 kWh
